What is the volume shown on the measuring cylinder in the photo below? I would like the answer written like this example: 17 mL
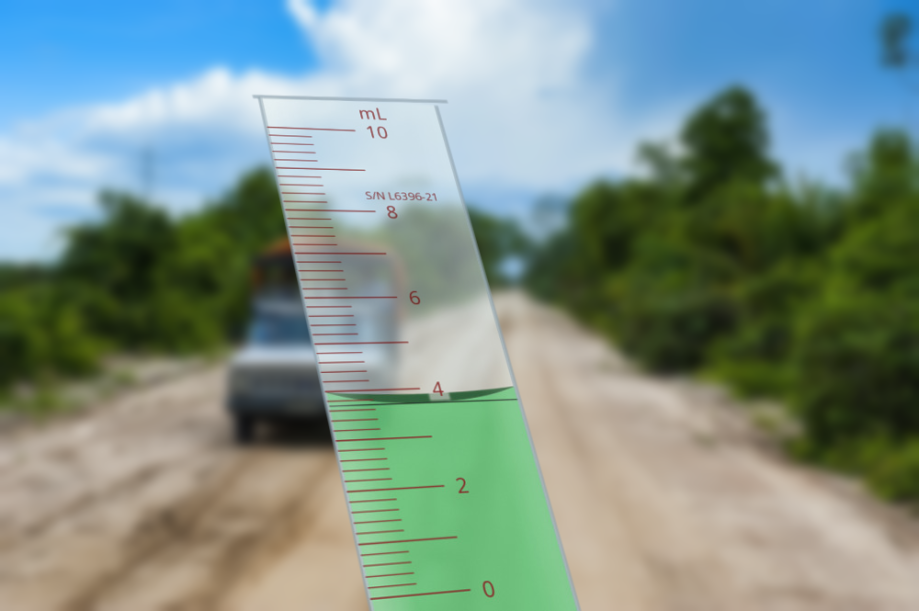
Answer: 3.7 mL
